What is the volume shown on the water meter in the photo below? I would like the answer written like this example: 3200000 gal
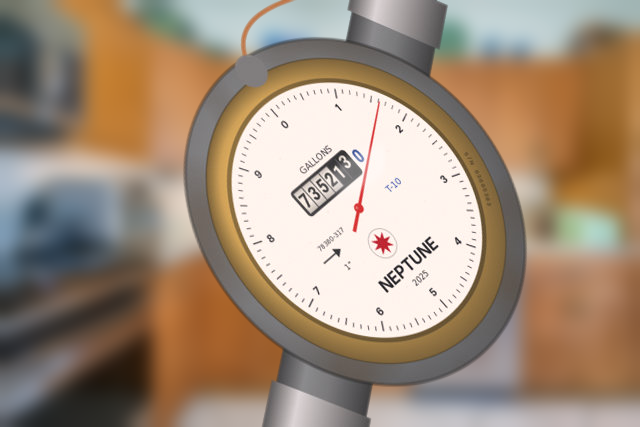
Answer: 7352131.6 gal
